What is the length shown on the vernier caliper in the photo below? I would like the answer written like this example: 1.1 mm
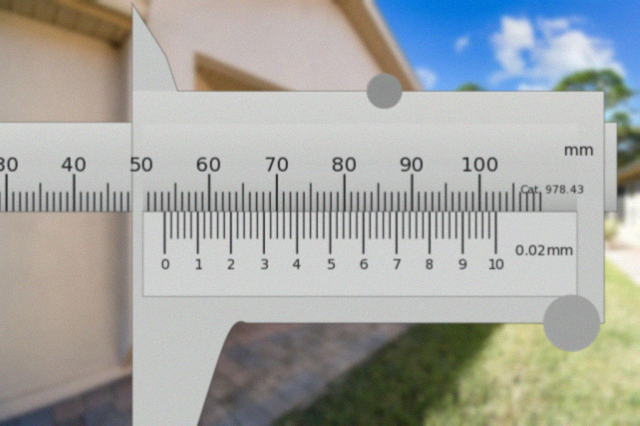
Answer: 53.4 mm
